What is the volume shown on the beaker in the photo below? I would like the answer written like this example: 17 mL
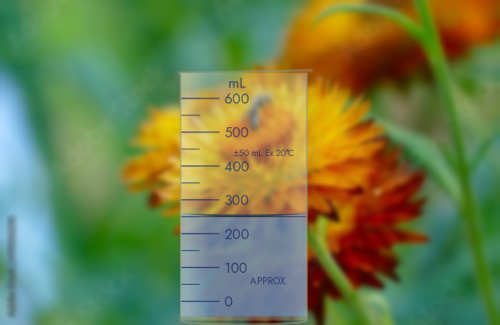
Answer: 250 mL
